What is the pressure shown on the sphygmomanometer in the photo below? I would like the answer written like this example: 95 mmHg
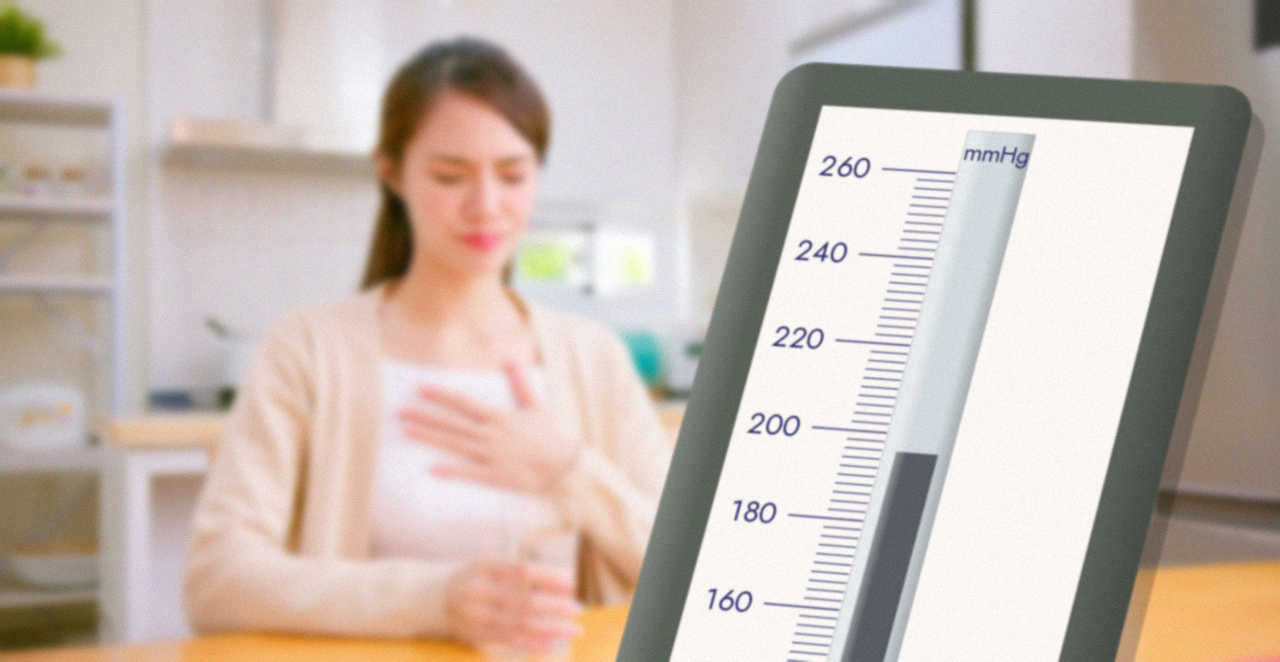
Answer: 196 mmHg
